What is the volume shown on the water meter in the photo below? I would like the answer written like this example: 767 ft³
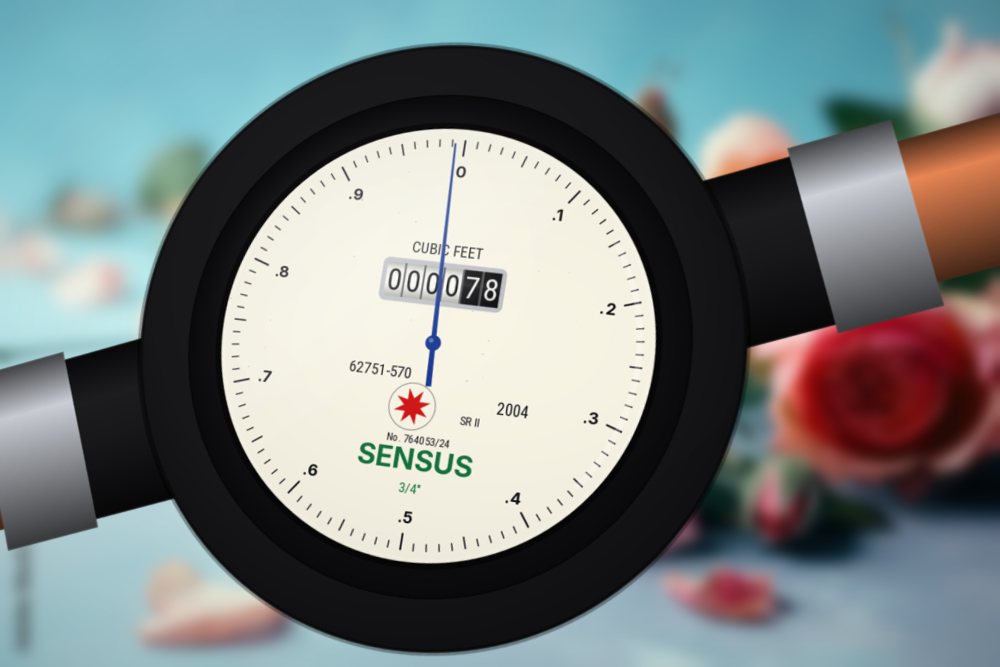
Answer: 77.99 ft³
